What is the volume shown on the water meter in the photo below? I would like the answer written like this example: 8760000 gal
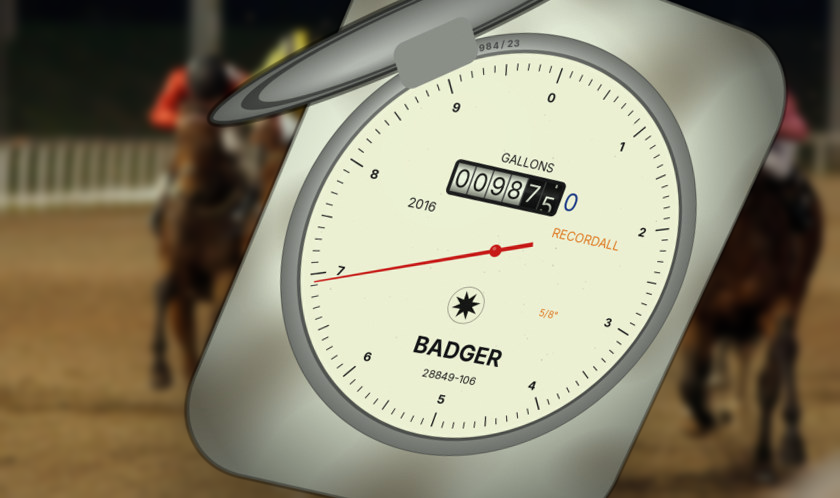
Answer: 98746.9 gal
